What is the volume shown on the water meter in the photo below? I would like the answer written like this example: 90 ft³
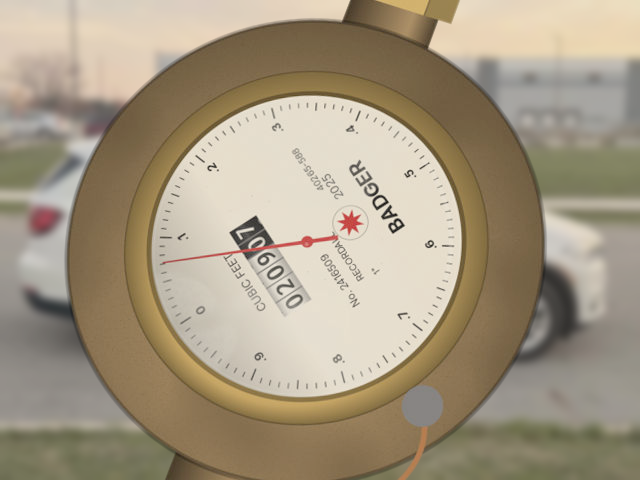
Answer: 20907.07 ft³
